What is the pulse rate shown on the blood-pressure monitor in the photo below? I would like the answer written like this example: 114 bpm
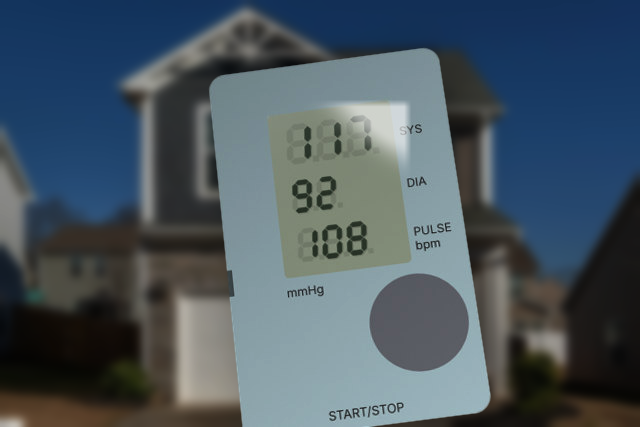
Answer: 108 bpm
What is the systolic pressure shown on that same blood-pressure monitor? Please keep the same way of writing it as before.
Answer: 117 mmHg
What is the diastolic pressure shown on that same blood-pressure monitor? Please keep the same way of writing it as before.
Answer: 92 mmHg
